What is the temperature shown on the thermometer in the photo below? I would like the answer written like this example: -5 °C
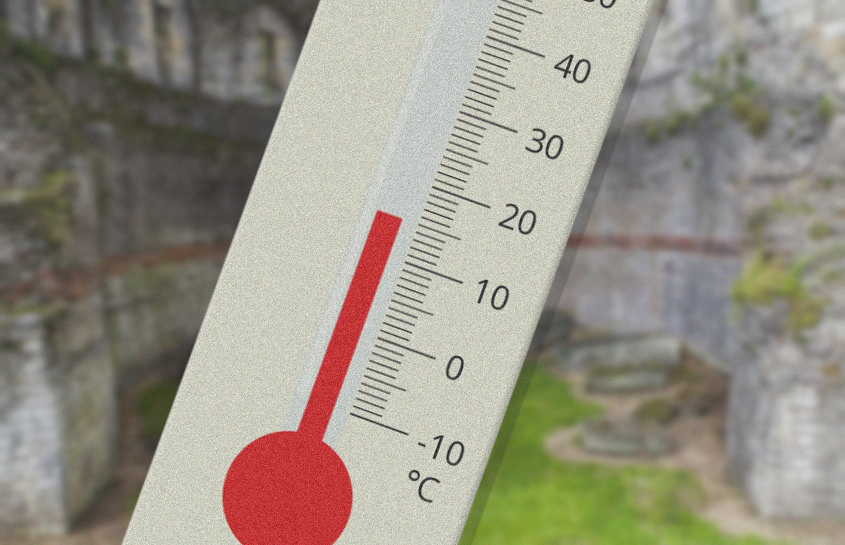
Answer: 15 °C
